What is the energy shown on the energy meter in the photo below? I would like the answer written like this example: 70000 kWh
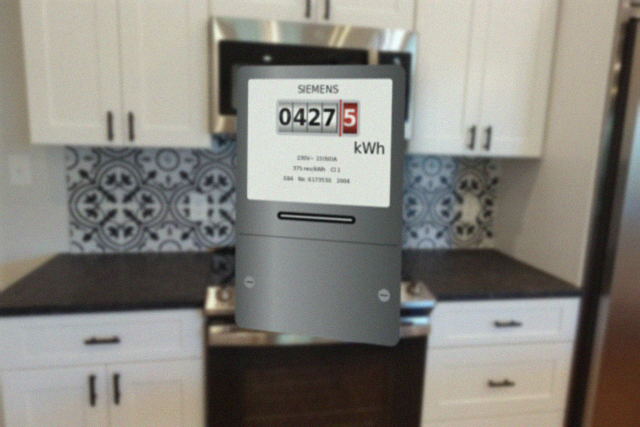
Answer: 427.5 kWh
